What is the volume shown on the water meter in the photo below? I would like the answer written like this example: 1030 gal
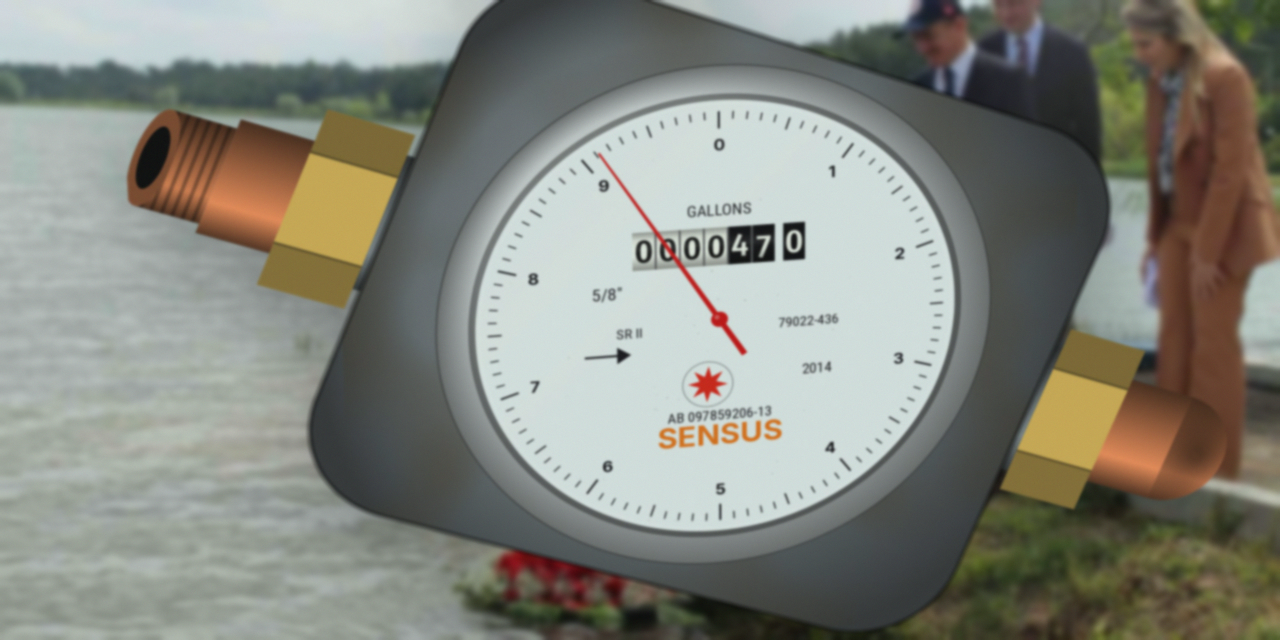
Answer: 469.1 gal
